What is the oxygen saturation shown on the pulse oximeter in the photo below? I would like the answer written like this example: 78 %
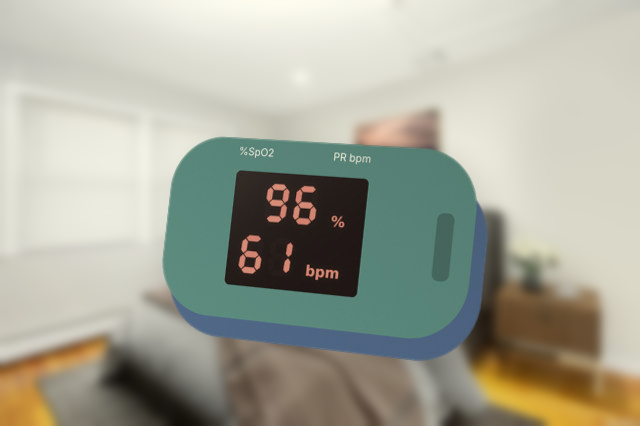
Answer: 96 %
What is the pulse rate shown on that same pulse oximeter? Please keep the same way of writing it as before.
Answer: 61 bpm
